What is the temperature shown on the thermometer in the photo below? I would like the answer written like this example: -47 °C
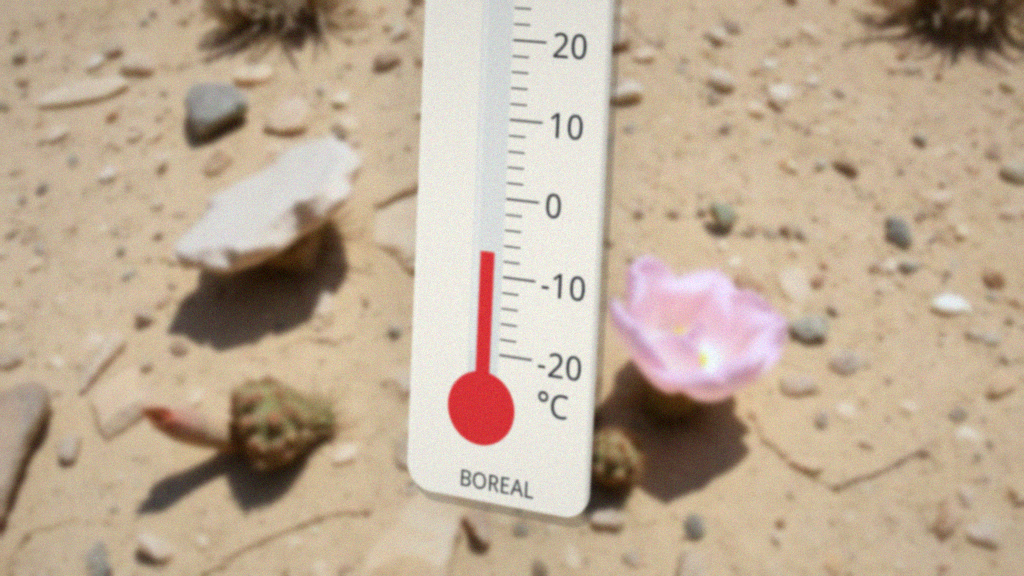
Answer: -7 °C
